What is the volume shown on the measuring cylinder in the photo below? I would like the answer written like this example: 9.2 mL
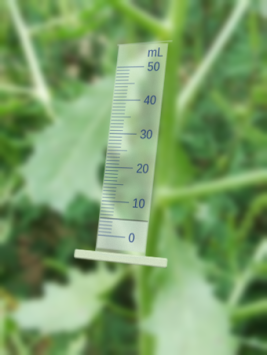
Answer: 5 mL
